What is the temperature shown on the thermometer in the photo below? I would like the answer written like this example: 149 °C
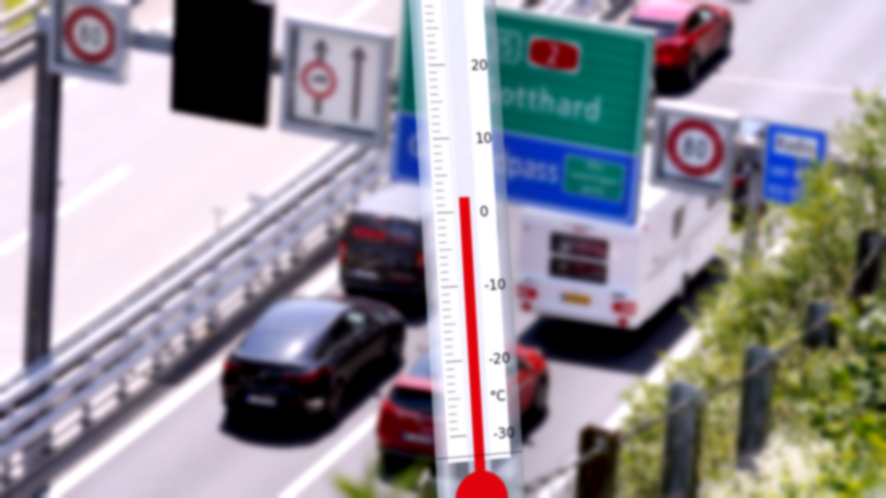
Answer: 2 °C
